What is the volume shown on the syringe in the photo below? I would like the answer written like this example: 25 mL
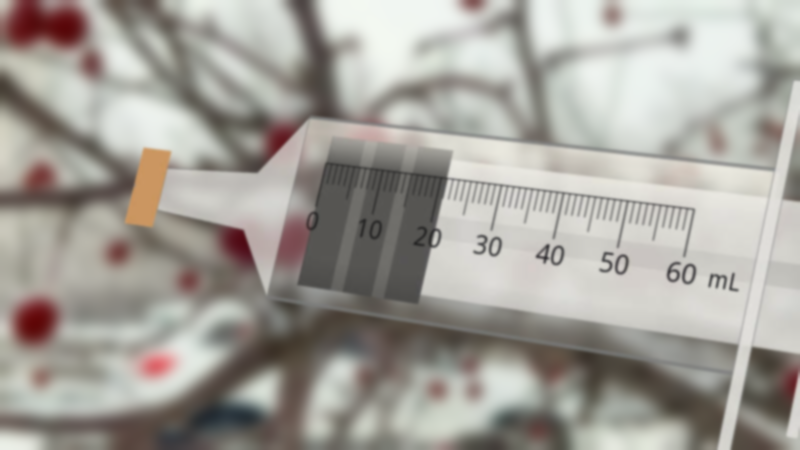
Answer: 0 mL
